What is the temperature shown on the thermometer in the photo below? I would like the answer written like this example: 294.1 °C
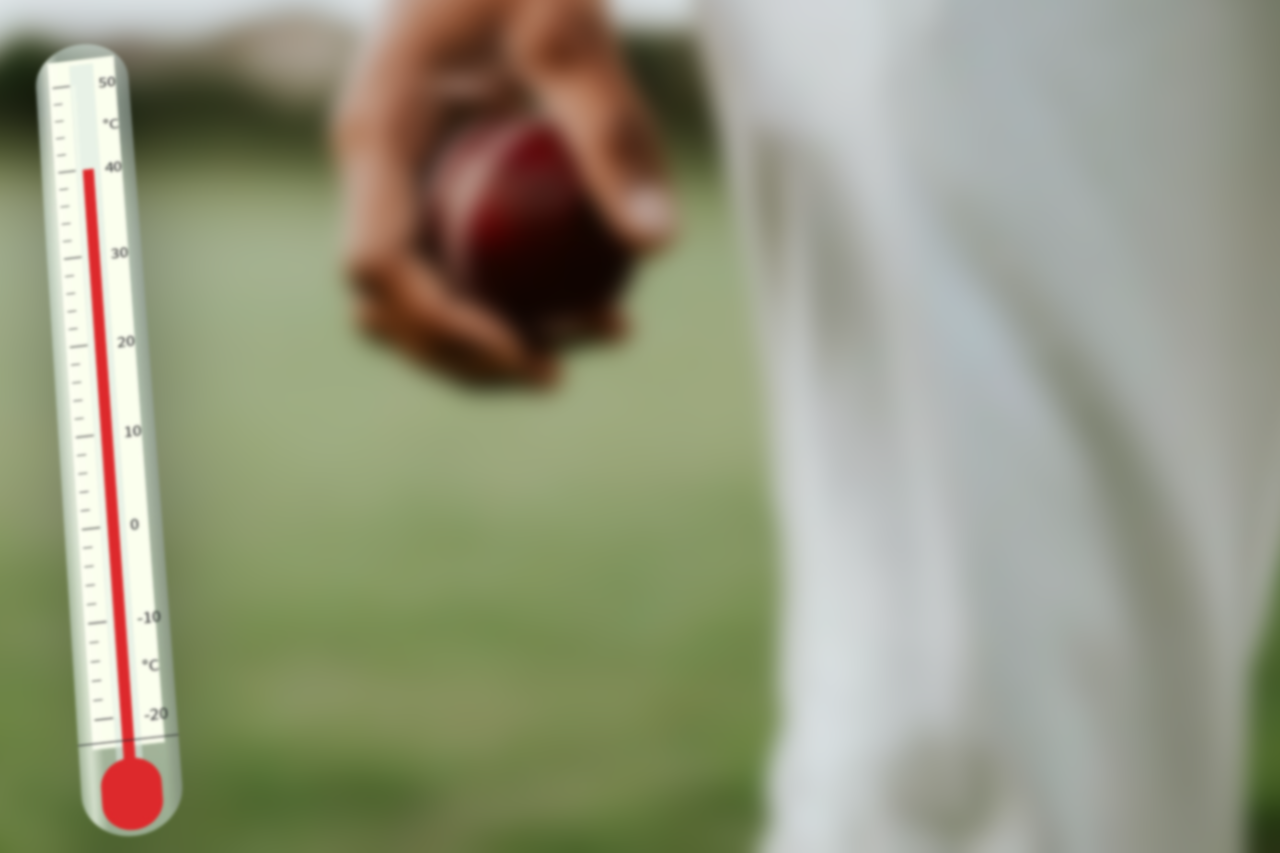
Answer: 40 °C
